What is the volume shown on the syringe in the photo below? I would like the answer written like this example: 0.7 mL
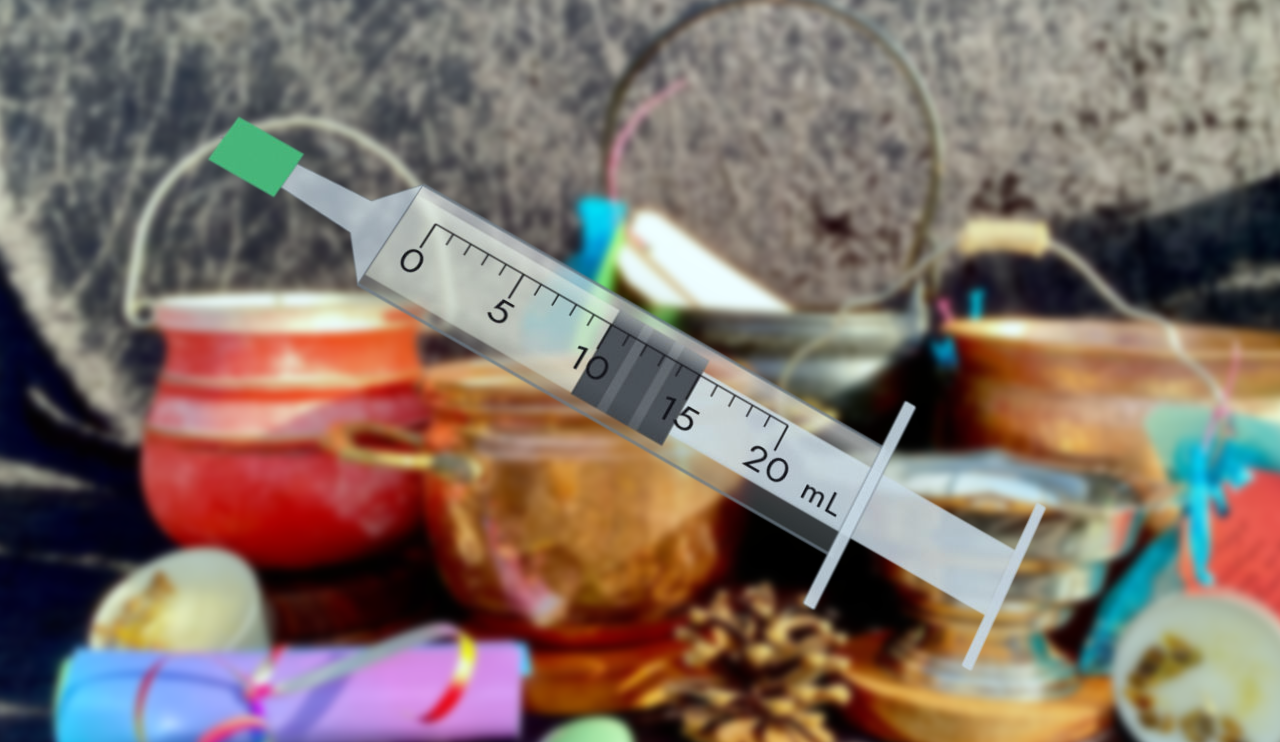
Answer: 10 mL
